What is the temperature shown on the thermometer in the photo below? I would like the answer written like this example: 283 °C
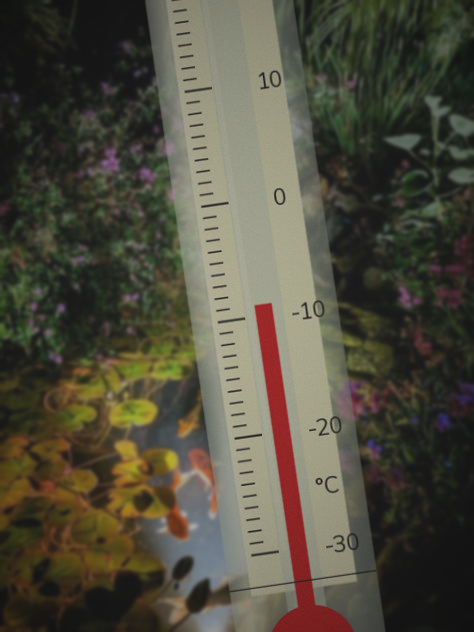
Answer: -9 °C
